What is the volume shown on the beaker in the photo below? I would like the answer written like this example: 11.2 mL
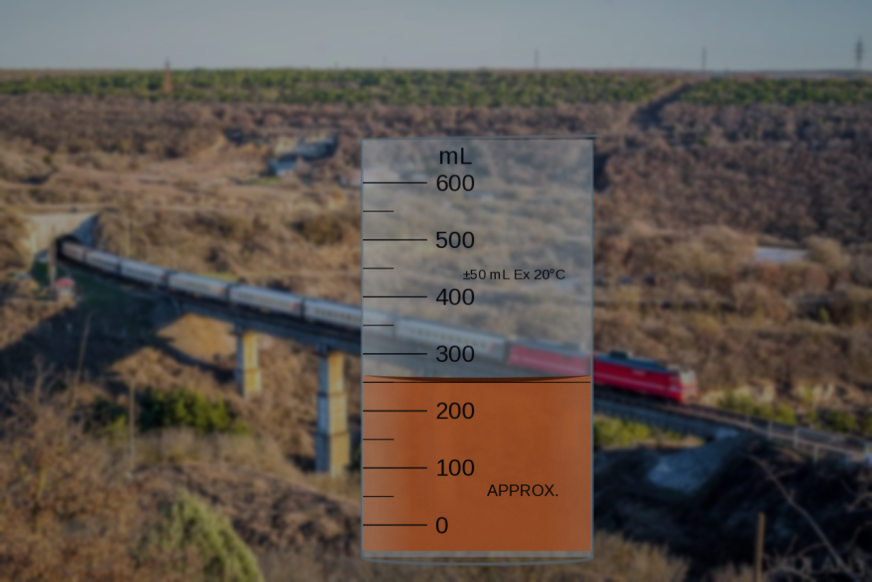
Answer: 250 mL
